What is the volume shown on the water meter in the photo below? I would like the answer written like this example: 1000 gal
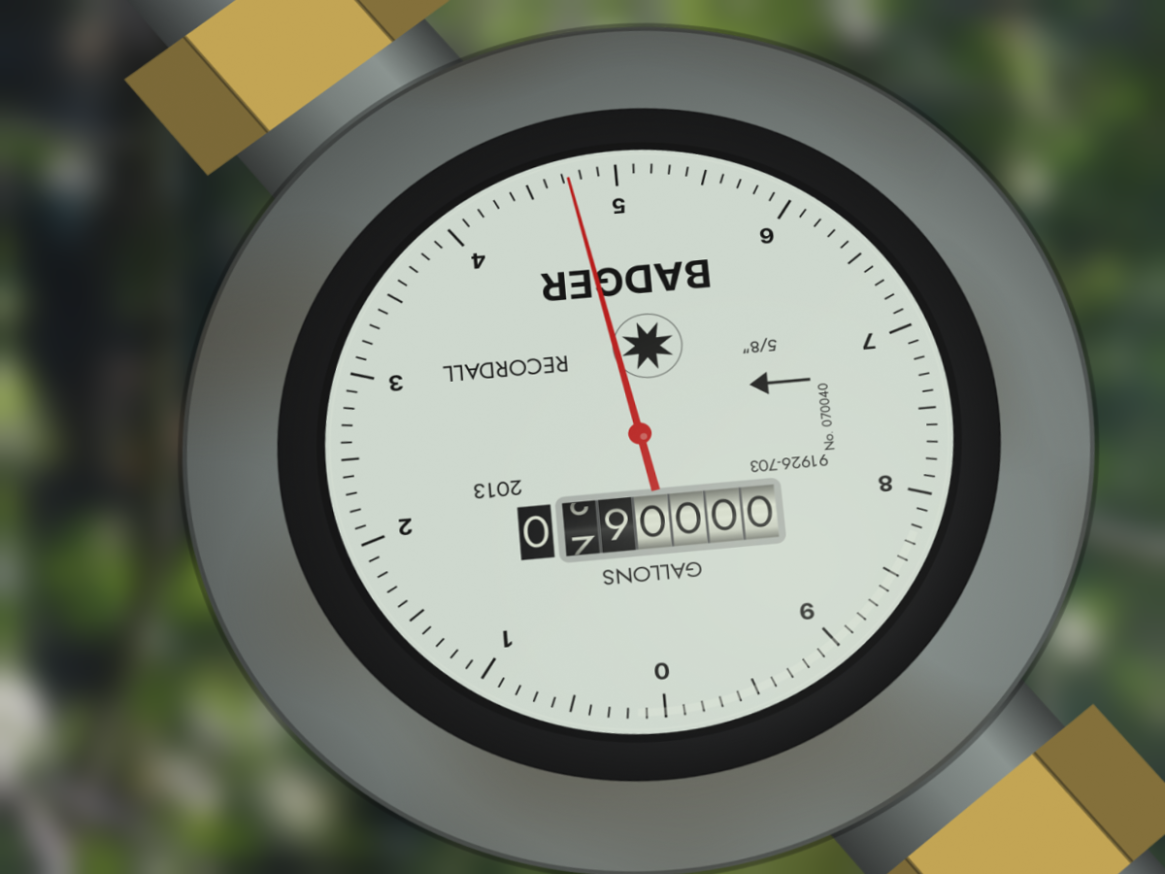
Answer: 624.7 gal
